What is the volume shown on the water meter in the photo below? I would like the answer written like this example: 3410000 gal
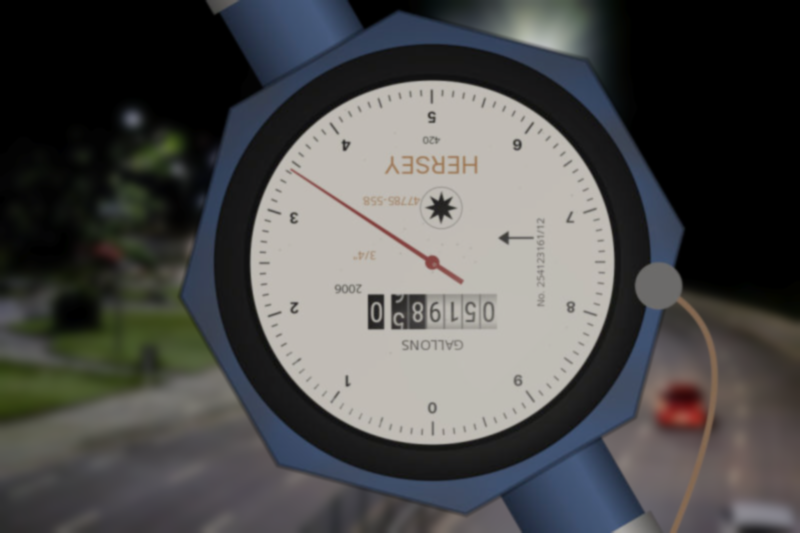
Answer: 519853.4 gal
